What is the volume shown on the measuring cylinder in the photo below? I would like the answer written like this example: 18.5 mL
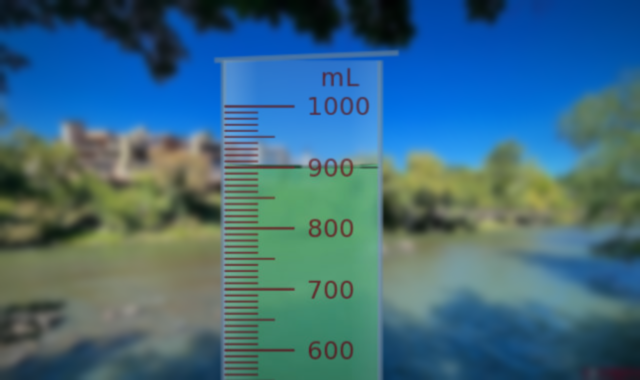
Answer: 900 mL
